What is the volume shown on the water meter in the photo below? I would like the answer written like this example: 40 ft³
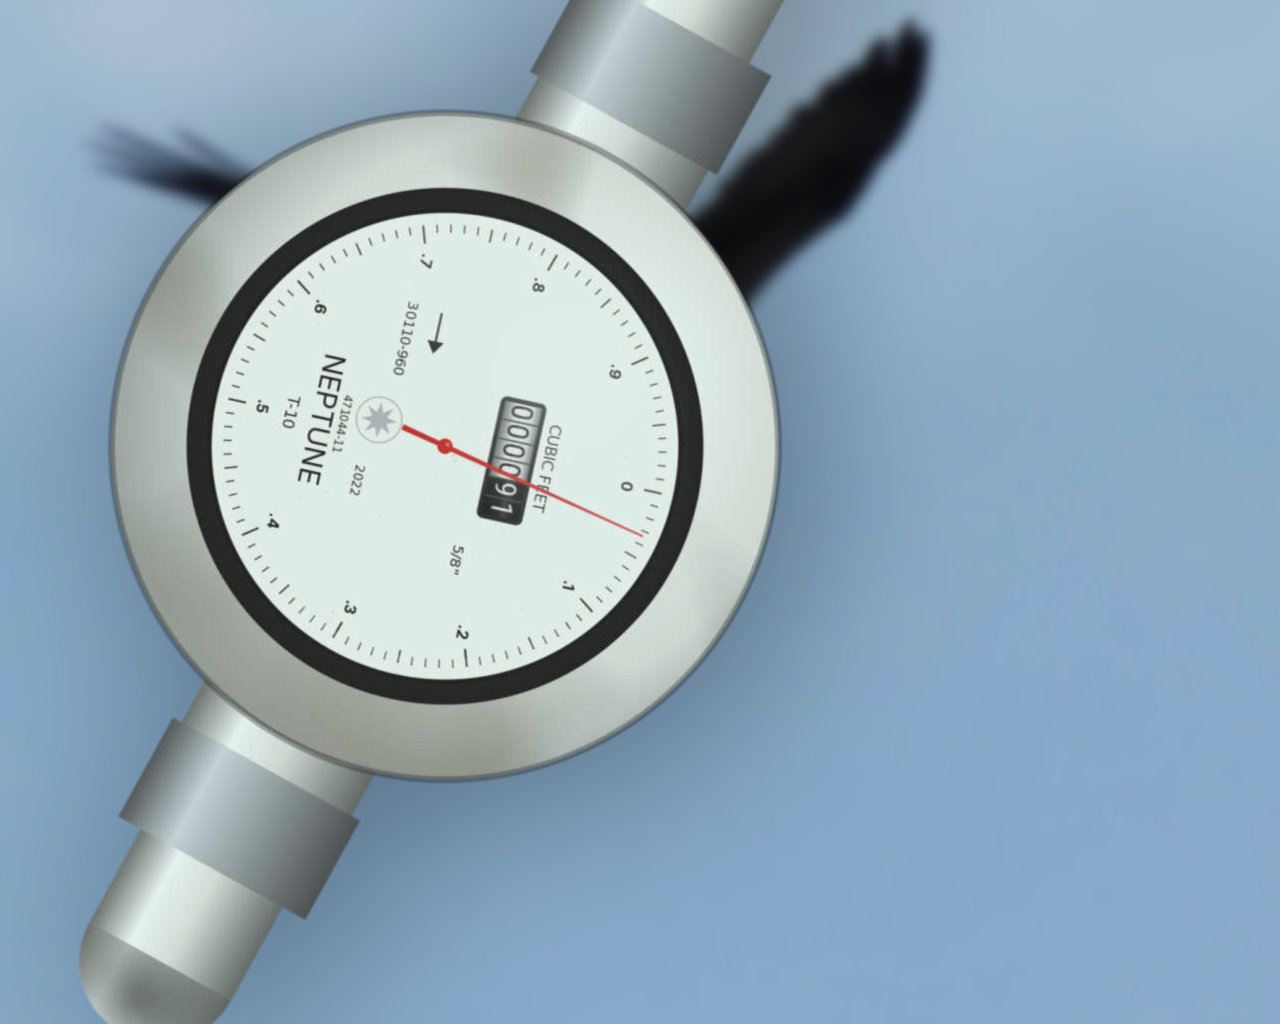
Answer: 91.03 ft³
